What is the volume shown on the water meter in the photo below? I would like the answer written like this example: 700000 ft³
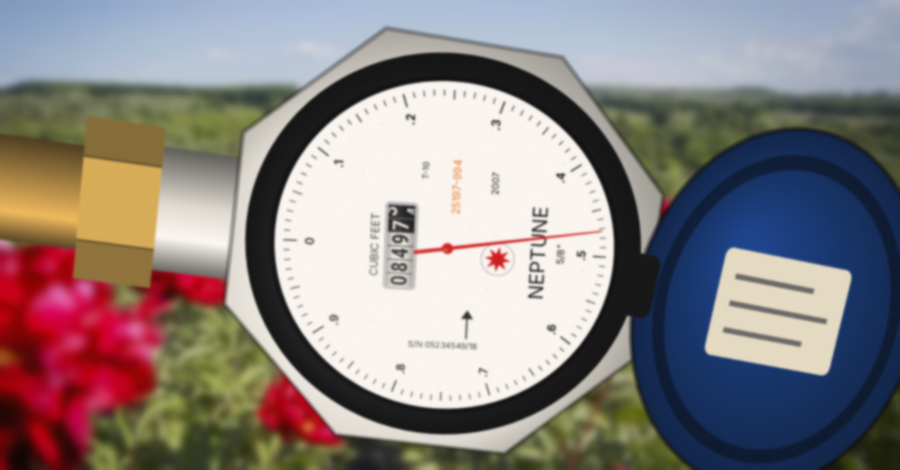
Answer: 84973.47 ft³
